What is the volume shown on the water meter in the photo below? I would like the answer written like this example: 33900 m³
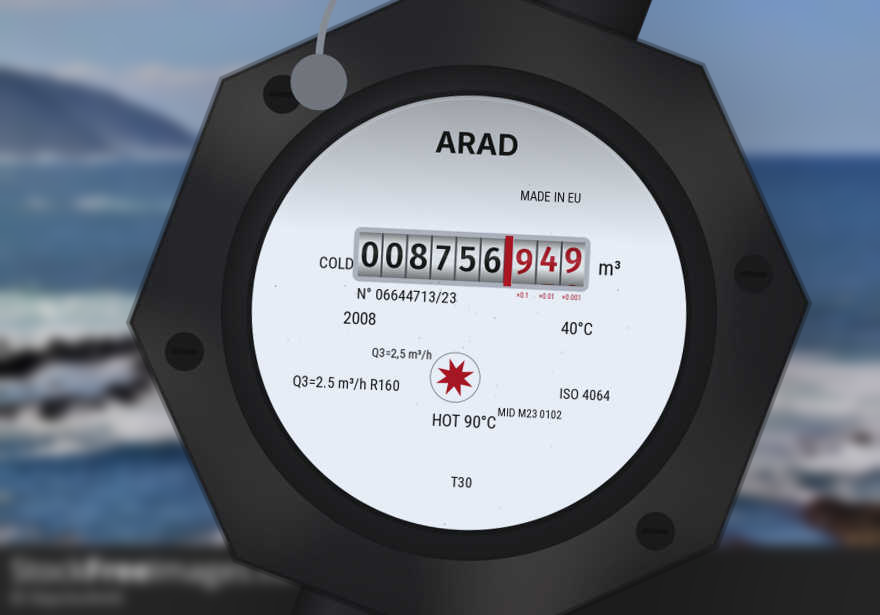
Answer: 8756.949 m³
